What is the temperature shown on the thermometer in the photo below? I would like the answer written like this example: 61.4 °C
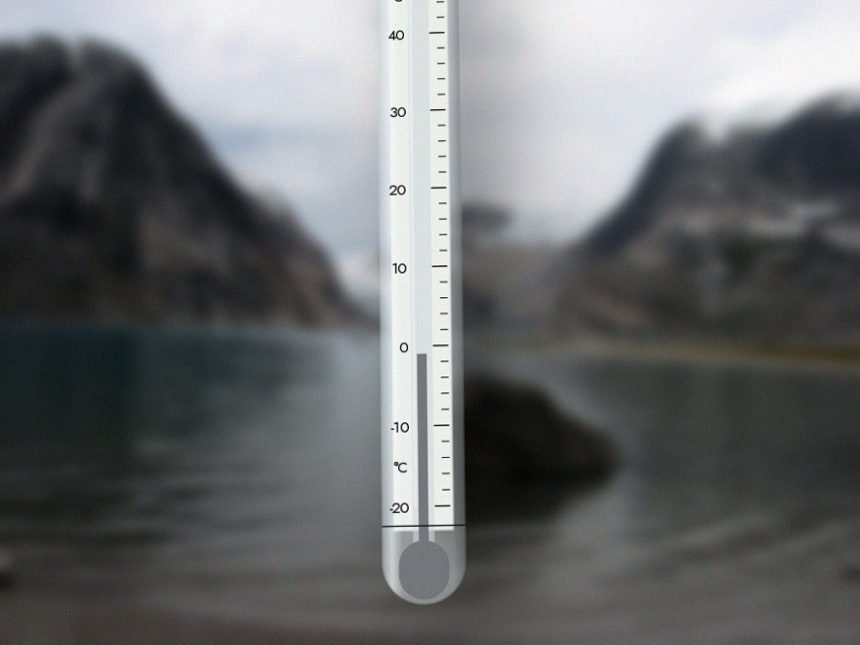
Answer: -1 °C
